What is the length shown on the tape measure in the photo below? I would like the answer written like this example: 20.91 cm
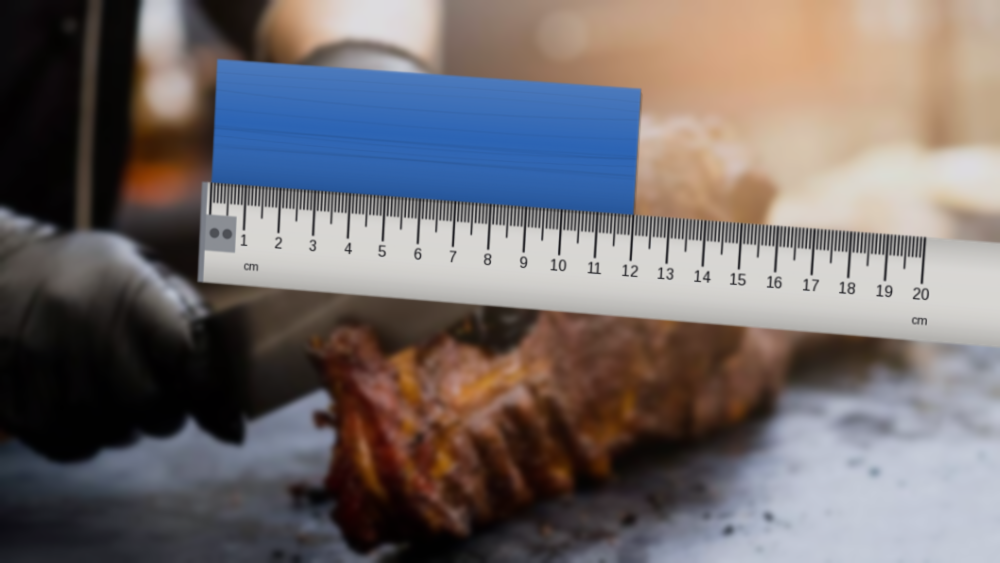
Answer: 12 cm
